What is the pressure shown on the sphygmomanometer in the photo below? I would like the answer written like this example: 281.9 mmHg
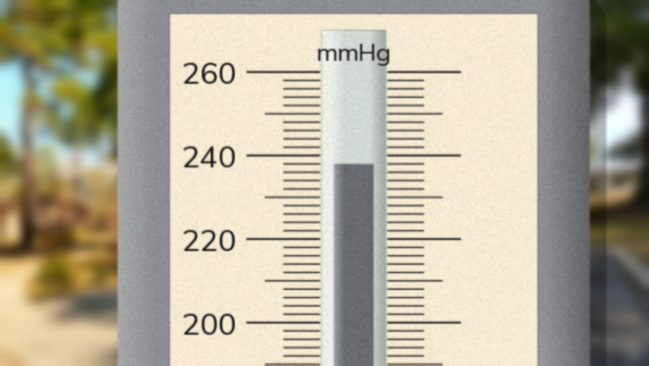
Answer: 238 mmHg
